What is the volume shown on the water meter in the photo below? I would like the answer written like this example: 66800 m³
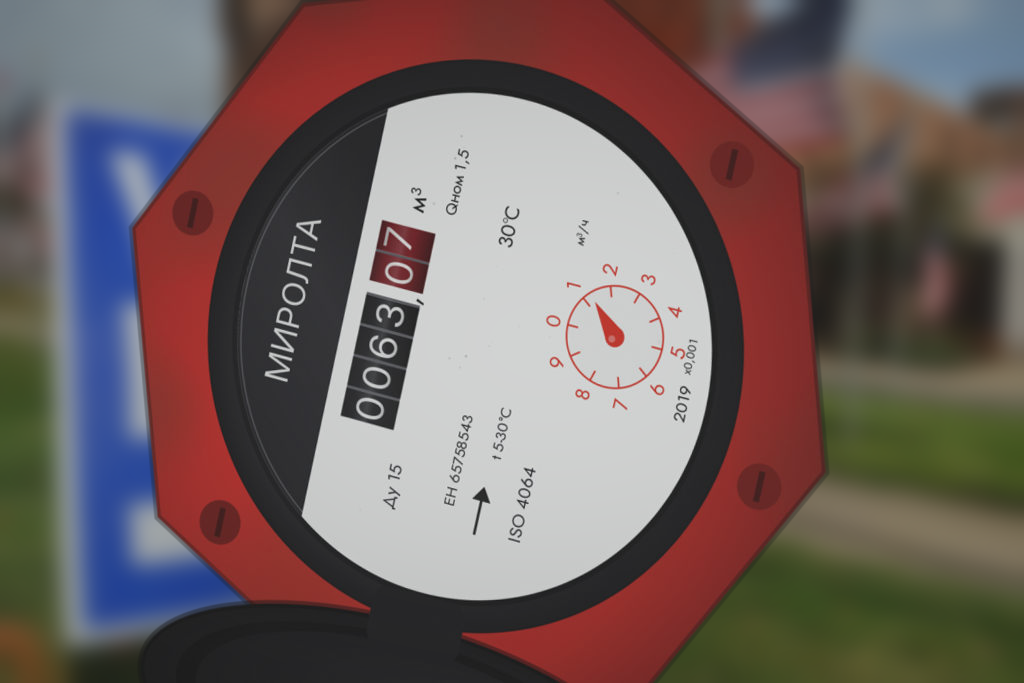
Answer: 63.071 m³
